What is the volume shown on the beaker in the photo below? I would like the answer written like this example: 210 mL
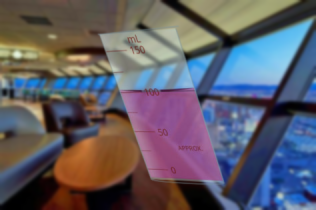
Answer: 100 mL
